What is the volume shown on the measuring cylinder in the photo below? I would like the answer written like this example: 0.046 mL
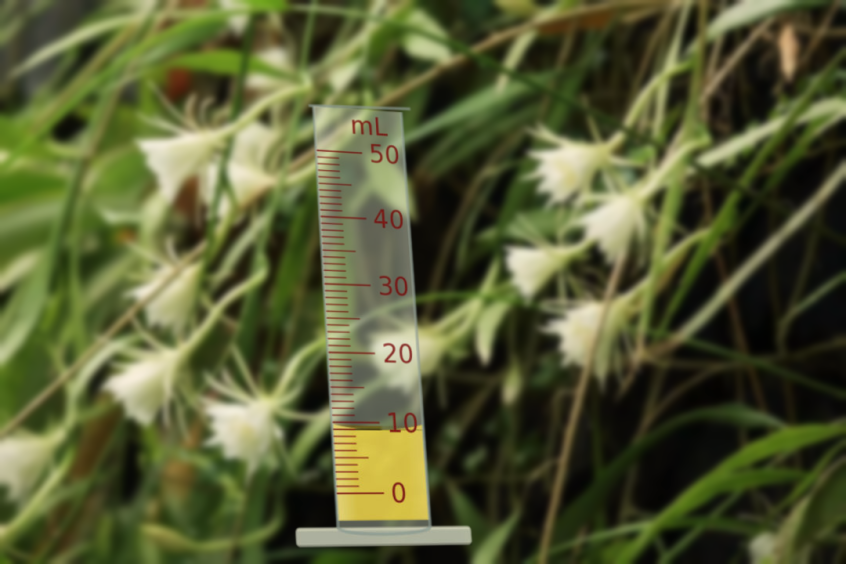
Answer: 9 mL
